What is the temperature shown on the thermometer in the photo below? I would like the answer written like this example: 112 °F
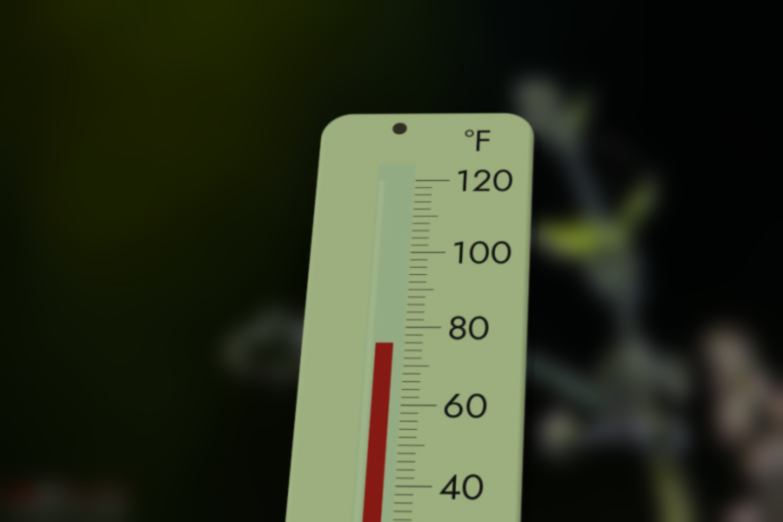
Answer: 76 °F
